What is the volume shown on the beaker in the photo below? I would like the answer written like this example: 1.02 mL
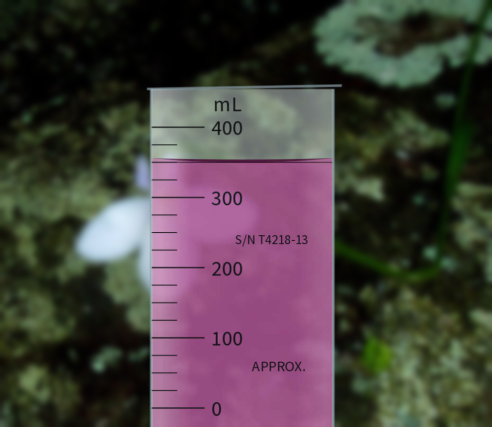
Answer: 350 mL
